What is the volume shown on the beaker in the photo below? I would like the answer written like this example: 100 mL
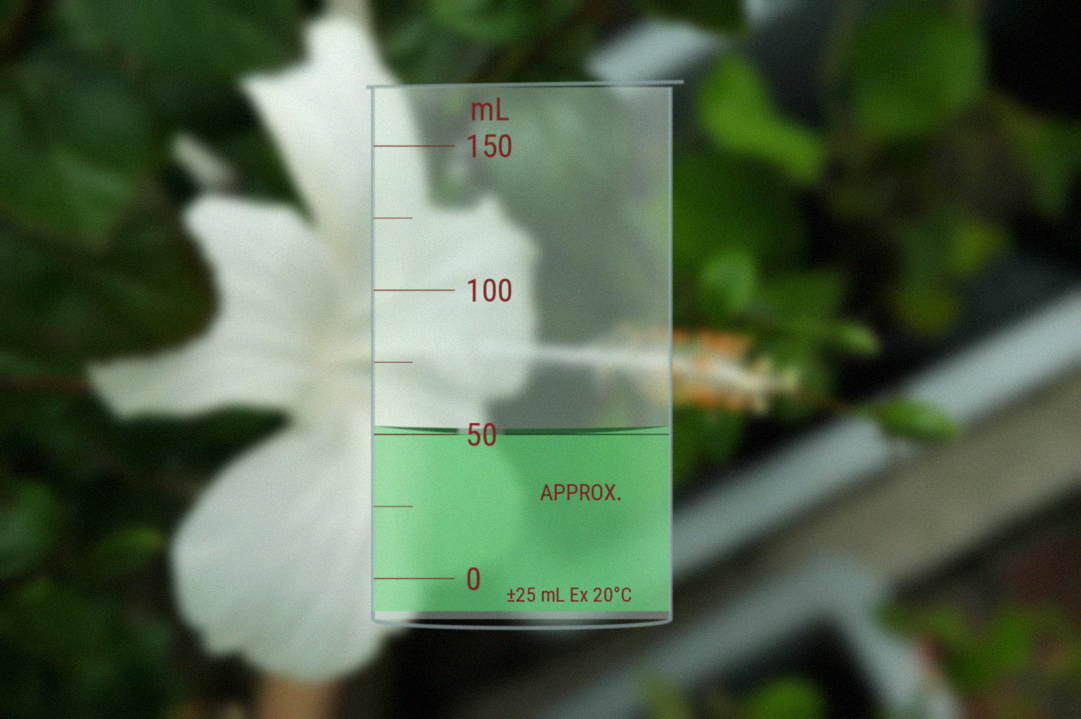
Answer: 50 mL
